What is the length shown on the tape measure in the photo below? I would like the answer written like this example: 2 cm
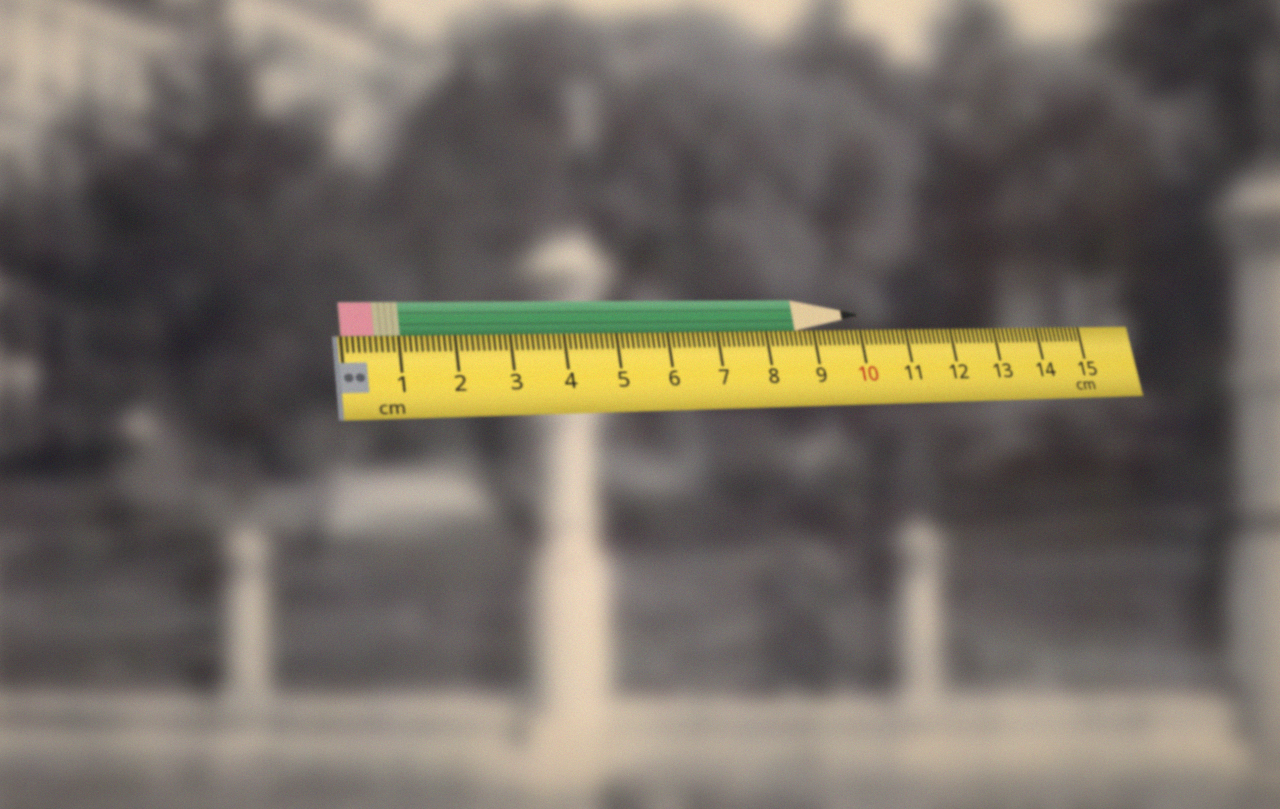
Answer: 10 cm
